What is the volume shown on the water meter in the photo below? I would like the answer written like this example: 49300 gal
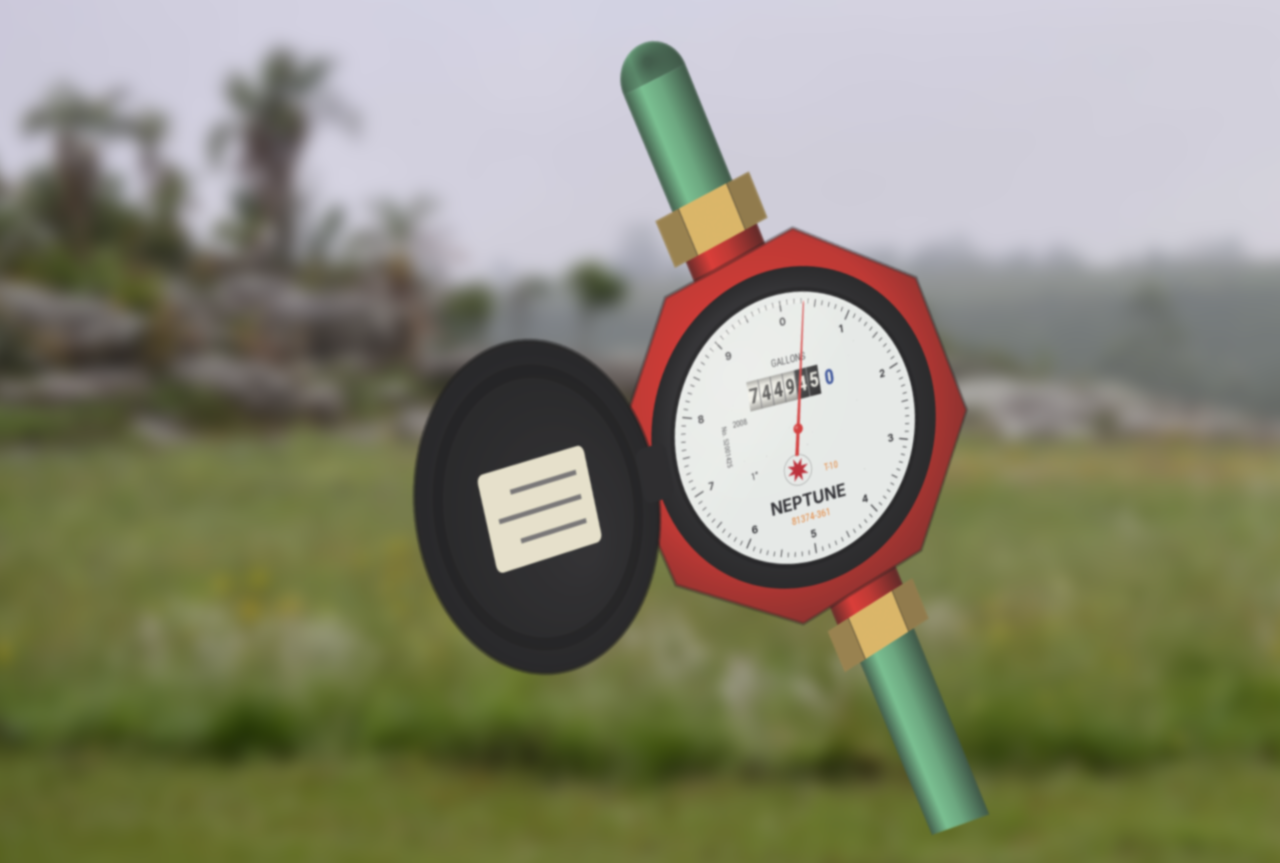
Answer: 7449450.3 gal
